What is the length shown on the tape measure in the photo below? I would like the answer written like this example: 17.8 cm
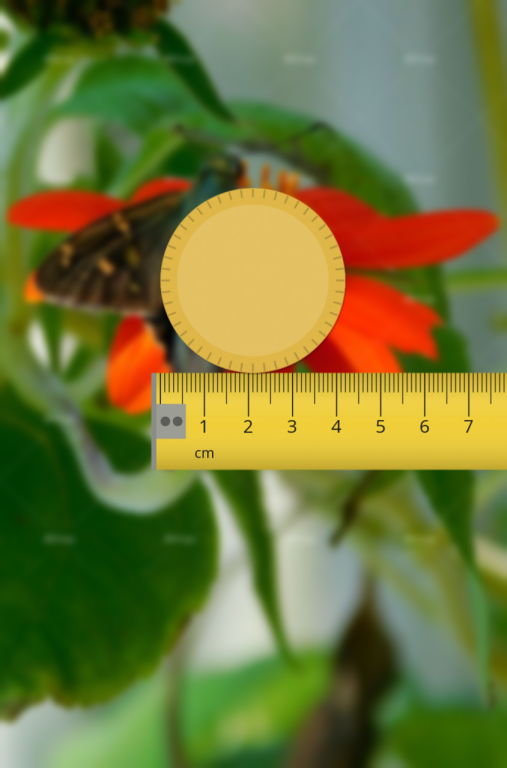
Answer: 4.2 cm
